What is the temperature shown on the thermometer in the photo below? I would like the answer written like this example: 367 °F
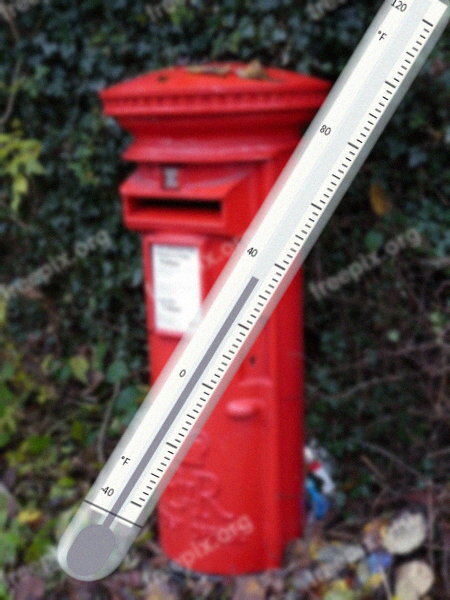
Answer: 34 °F
